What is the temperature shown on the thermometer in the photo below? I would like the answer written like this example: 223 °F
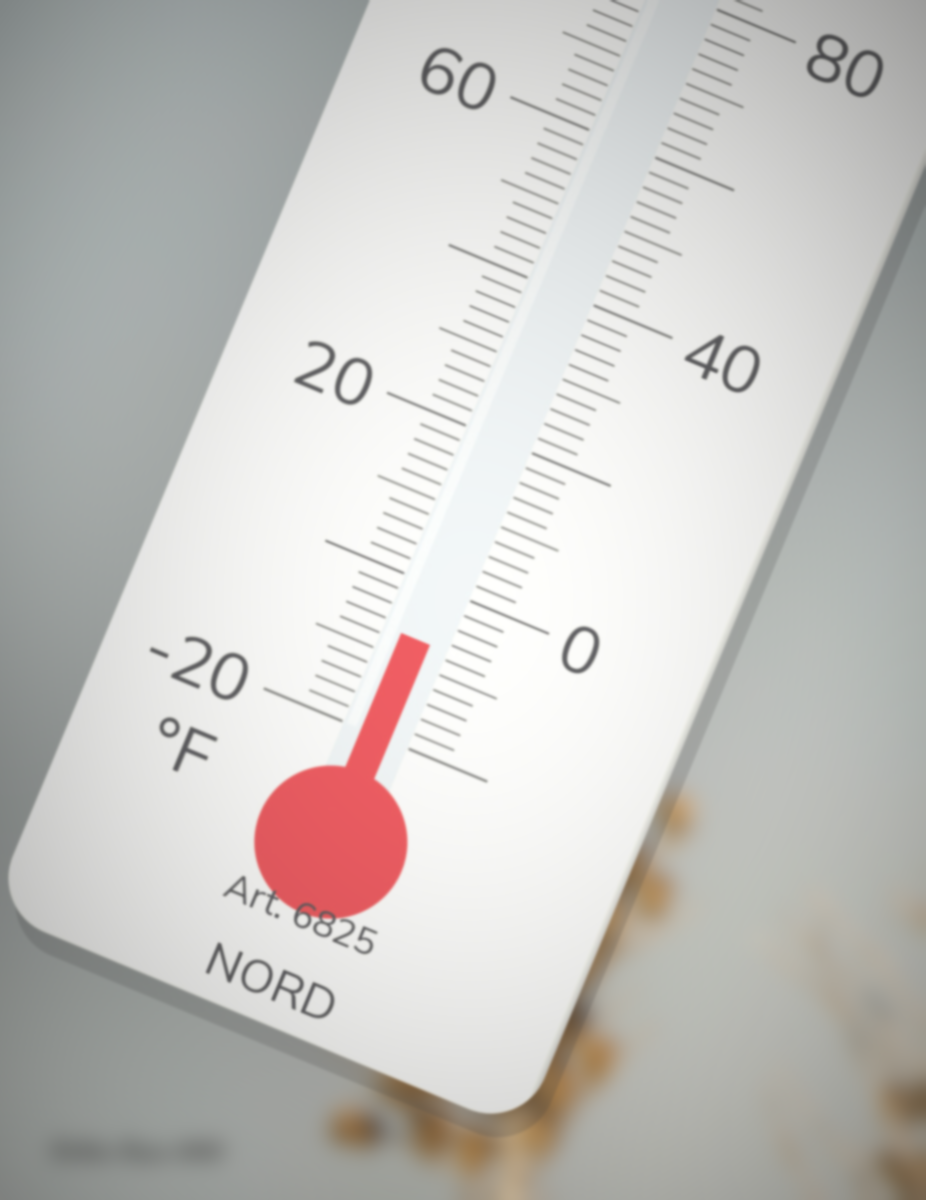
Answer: -7 °F
